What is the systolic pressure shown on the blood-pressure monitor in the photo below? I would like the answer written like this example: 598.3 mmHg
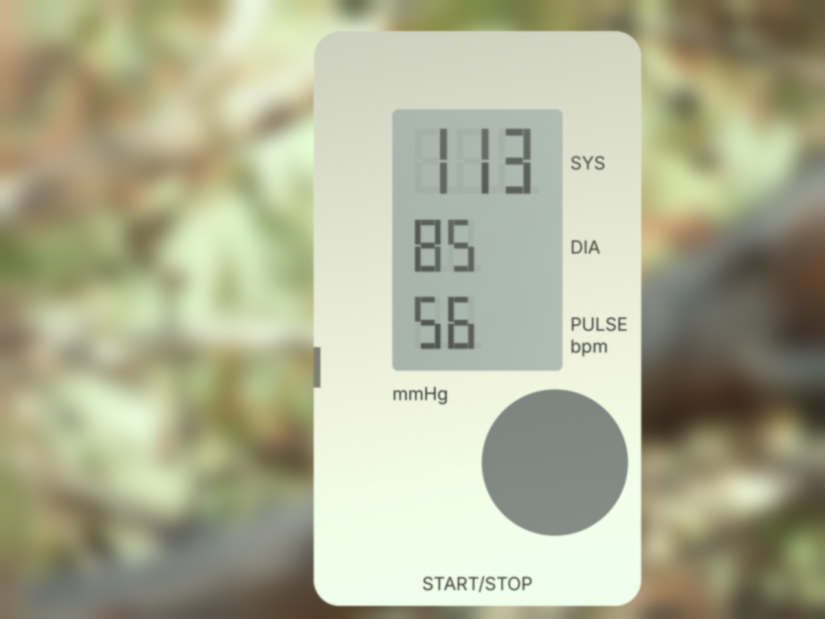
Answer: 113 mmHg
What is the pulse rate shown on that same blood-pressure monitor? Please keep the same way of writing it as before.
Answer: 56 bpm
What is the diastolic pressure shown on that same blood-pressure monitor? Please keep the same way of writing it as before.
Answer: 85 mmHg
